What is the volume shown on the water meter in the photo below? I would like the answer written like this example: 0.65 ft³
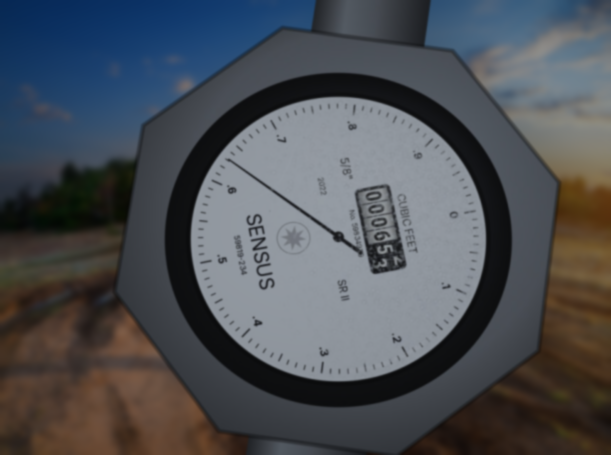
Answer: 652.63 ft³
